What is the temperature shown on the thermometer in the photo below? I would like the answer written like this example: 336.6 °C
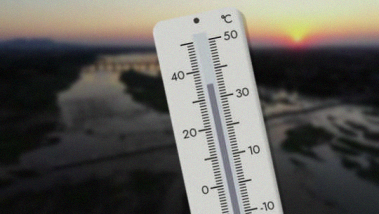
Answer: 35 °C
